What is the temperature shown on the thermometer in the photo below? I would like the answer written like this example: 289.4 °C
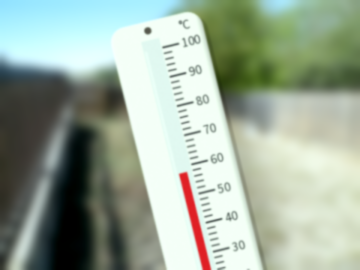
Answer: 58 °C
